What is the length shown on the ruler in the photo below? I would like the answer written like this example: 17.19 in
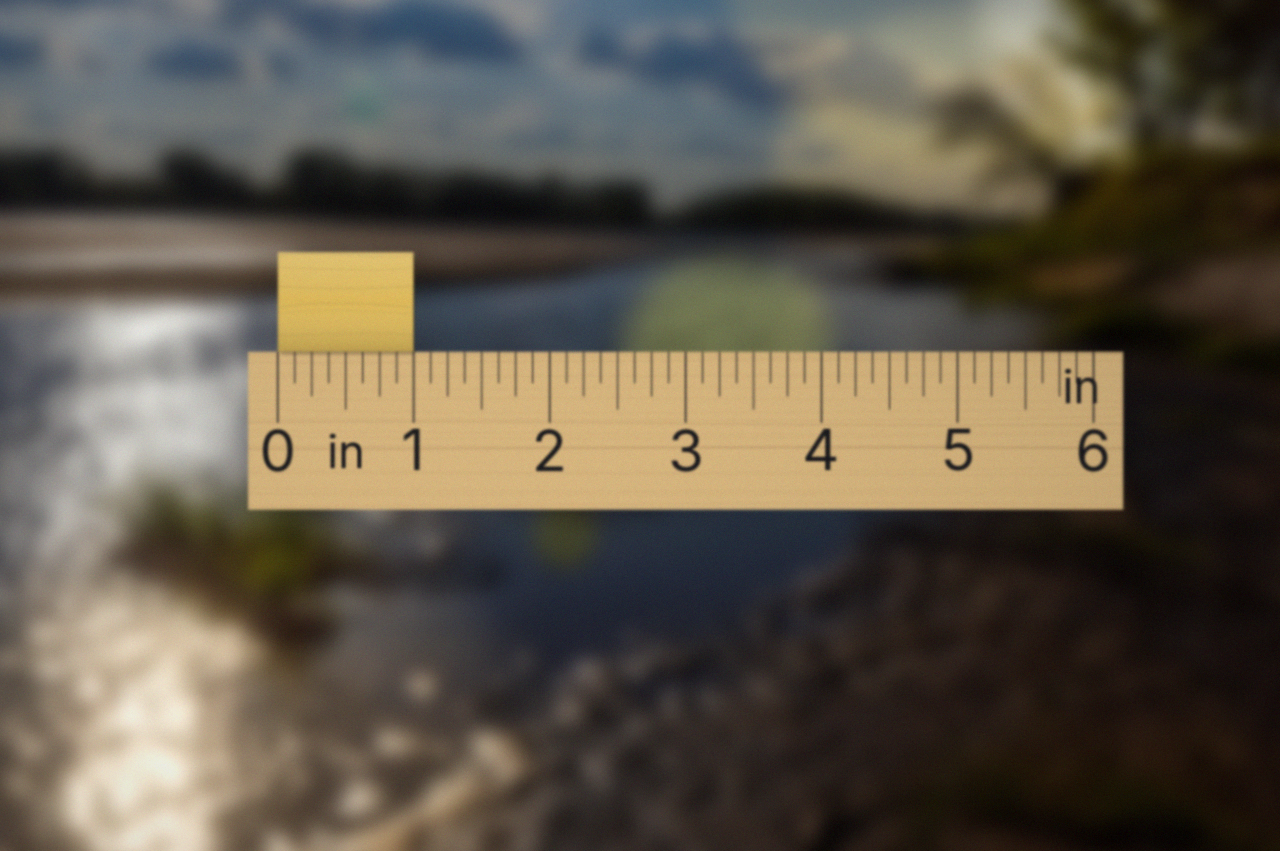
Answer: 1 in
